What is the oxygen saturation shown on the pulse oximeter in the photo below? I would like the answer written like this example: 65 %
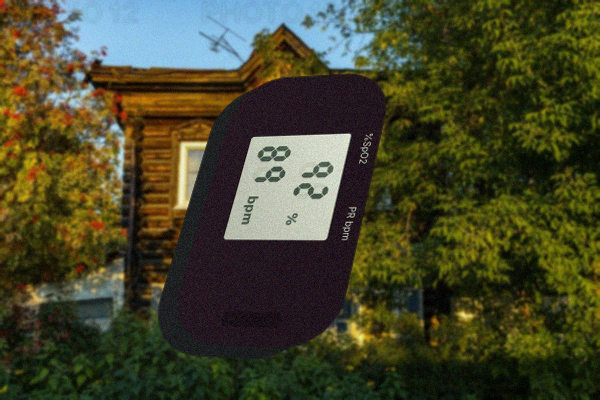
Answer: 92 %
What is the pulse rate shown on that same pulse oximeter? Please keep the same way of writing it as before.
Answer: 89 bpm
